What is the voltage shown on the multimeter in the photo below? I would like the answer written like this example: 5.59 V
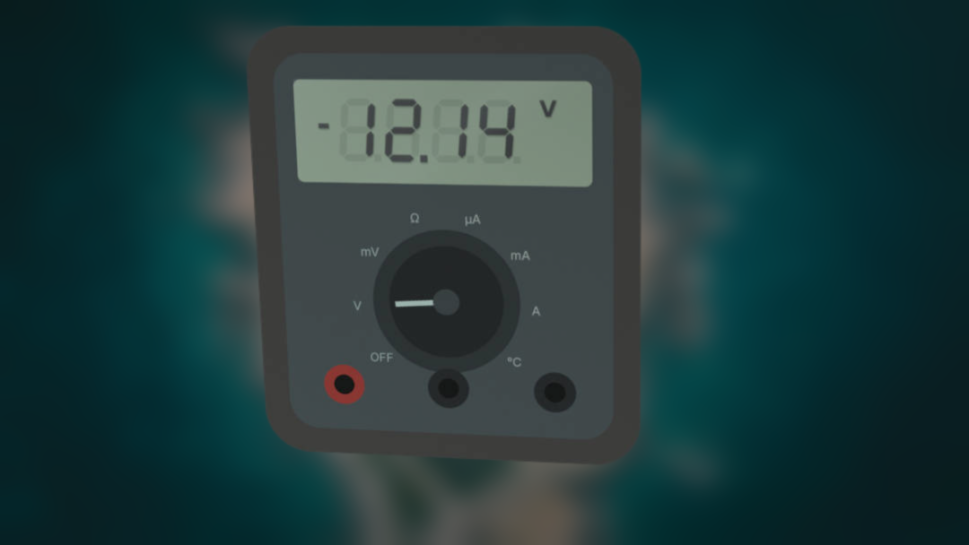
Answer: -12.14 V
